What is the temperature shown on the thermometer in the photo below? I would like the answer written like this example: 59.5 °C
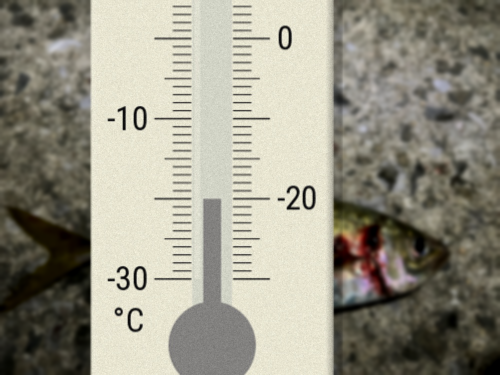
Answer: -20 °C
